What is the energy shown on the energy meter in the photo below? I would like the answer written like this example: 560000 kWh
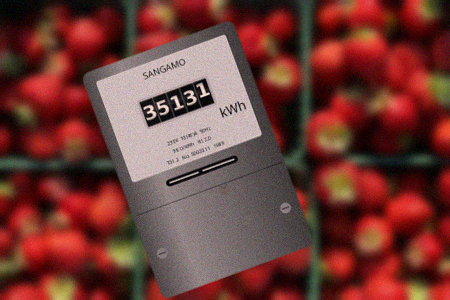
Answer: 35131 kWh
